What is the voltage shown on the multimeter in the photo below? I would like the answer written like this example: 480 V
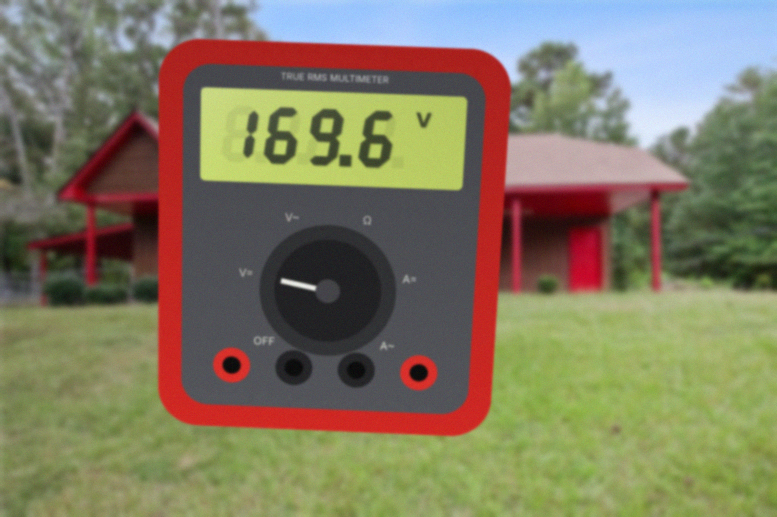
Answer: 169.6 V
